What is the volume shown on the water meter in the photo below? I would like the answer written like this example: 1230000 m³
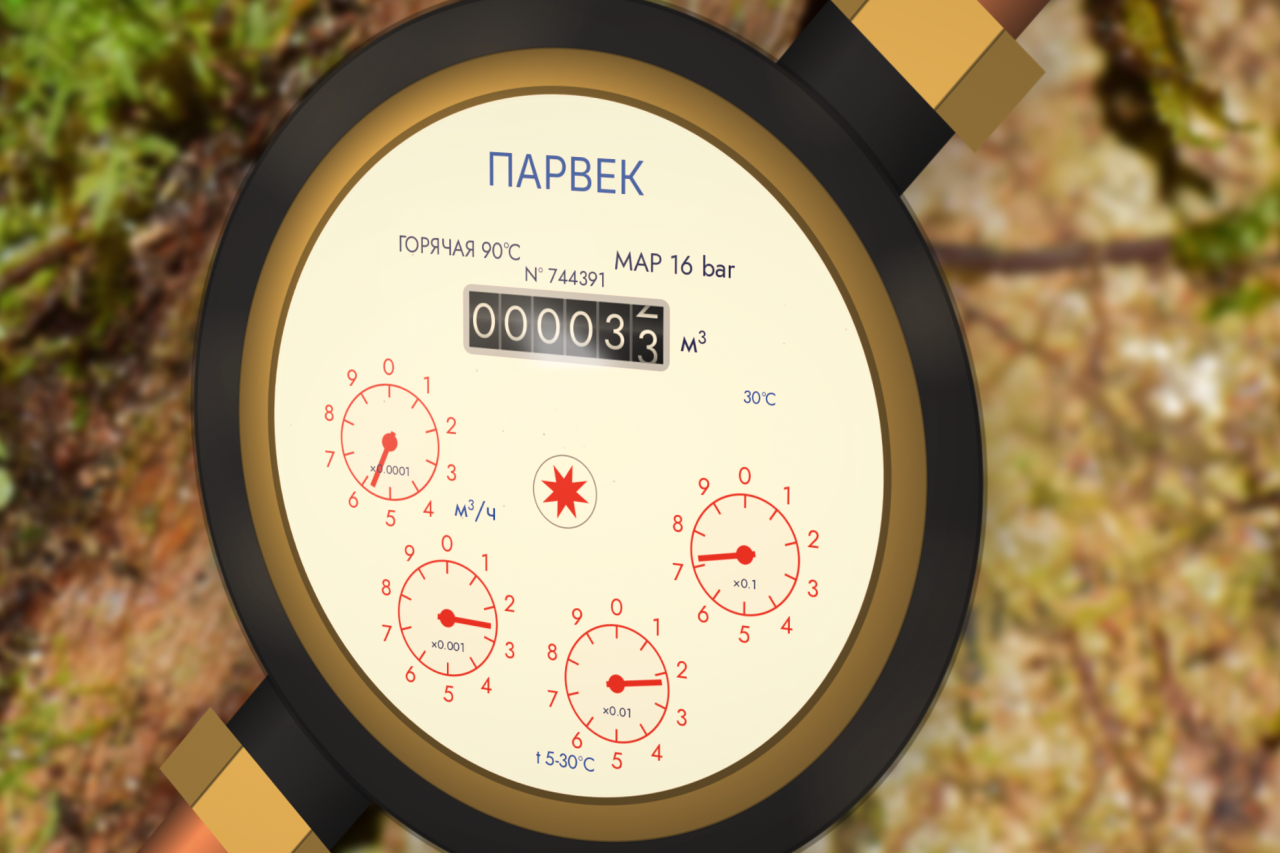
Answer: 32.7225 m³
